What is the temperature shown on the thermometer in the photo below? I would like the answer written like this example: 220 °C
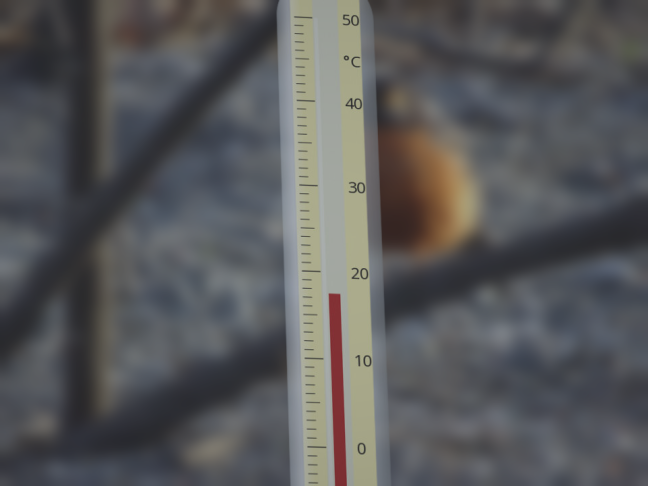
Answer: 17.5 °C
